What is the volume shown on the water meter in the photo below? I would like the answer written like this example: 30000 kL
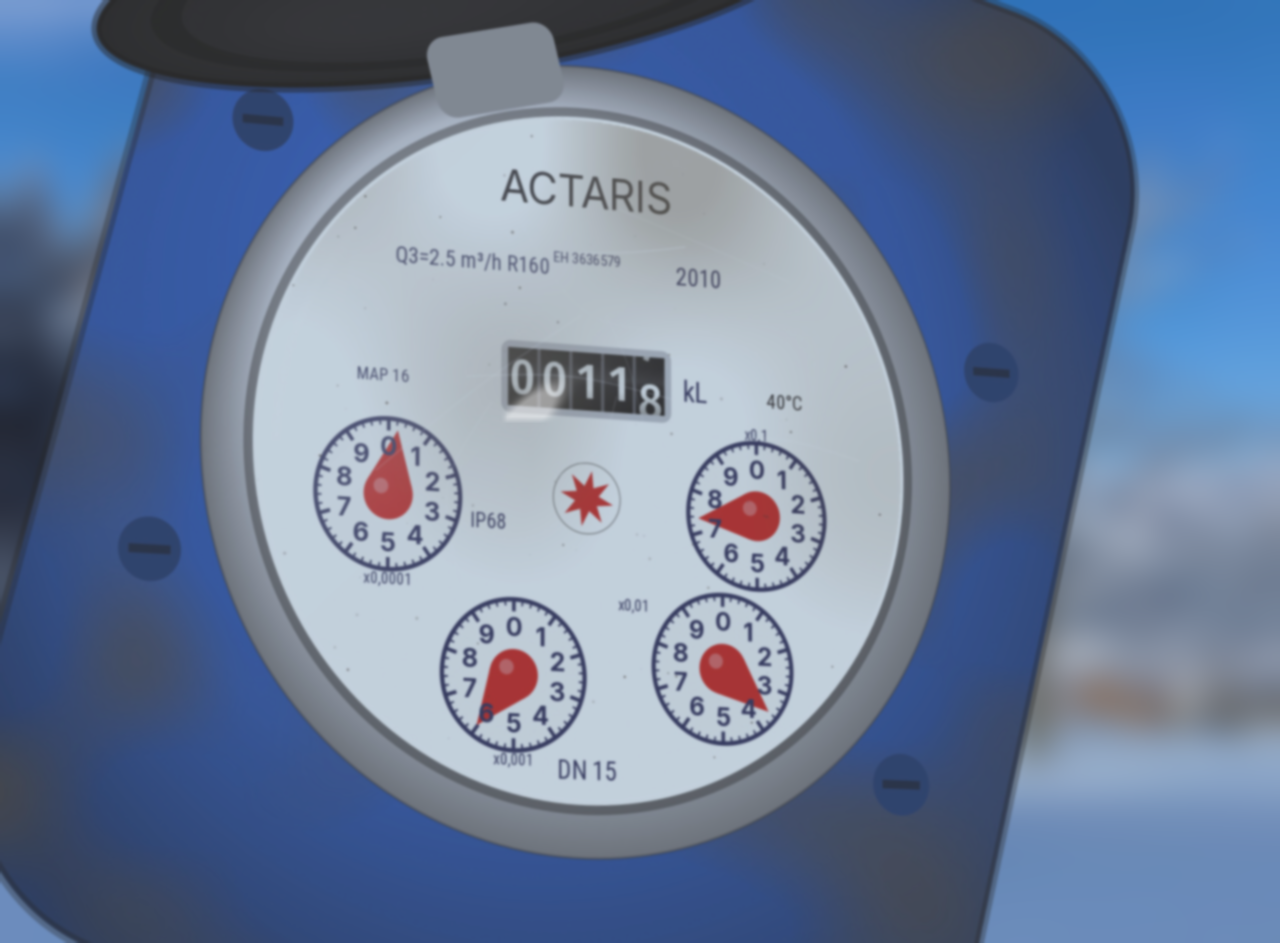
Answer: 117.7360 kL
